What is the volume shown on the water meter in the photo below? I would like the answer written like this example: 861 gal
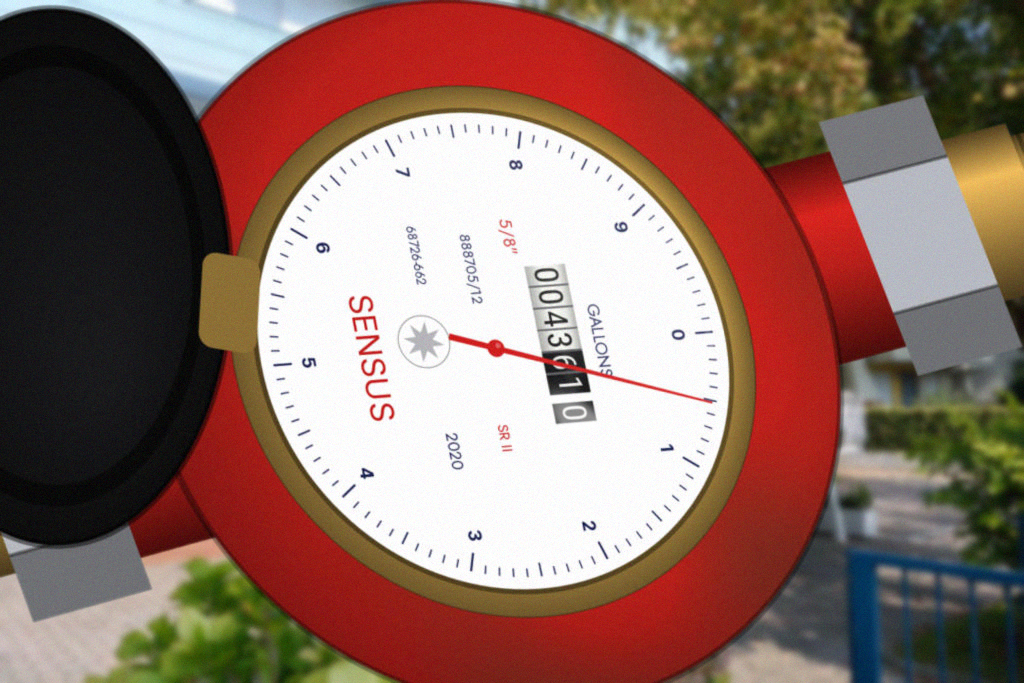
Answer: 43610.5 gal
